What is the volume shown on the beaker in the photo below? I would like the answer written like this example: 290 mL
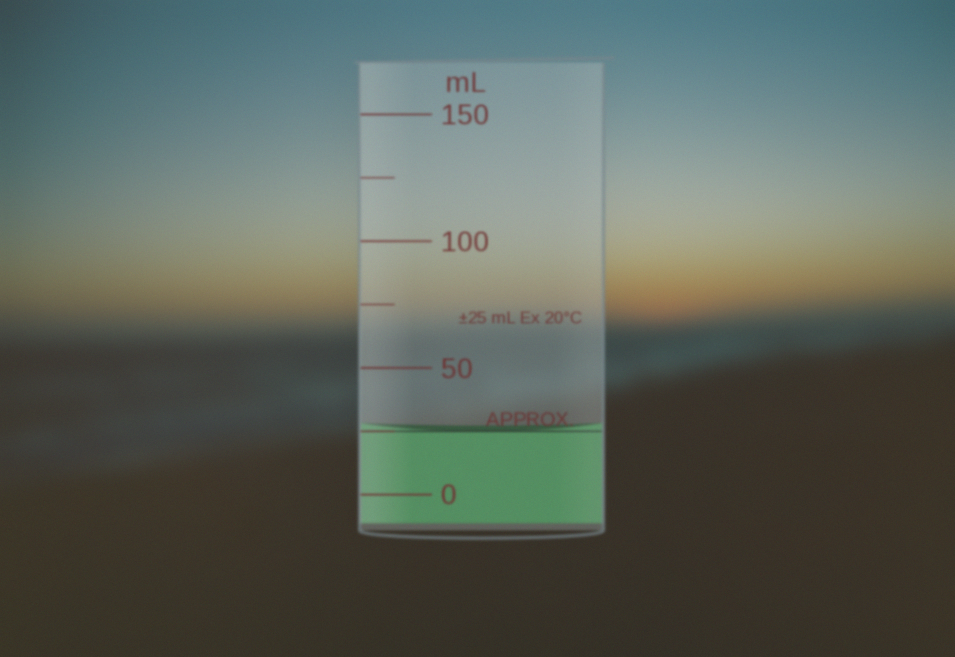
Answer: 25 mL
